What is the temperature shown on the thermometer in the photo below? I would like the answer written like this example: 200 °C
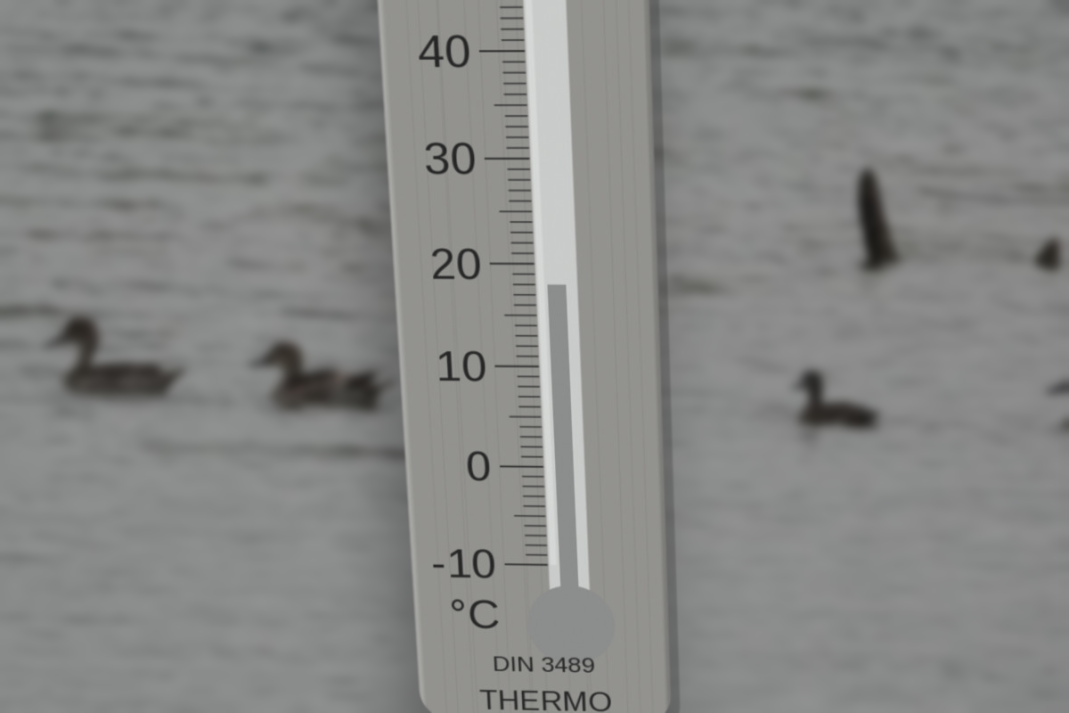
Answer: 18 °C
